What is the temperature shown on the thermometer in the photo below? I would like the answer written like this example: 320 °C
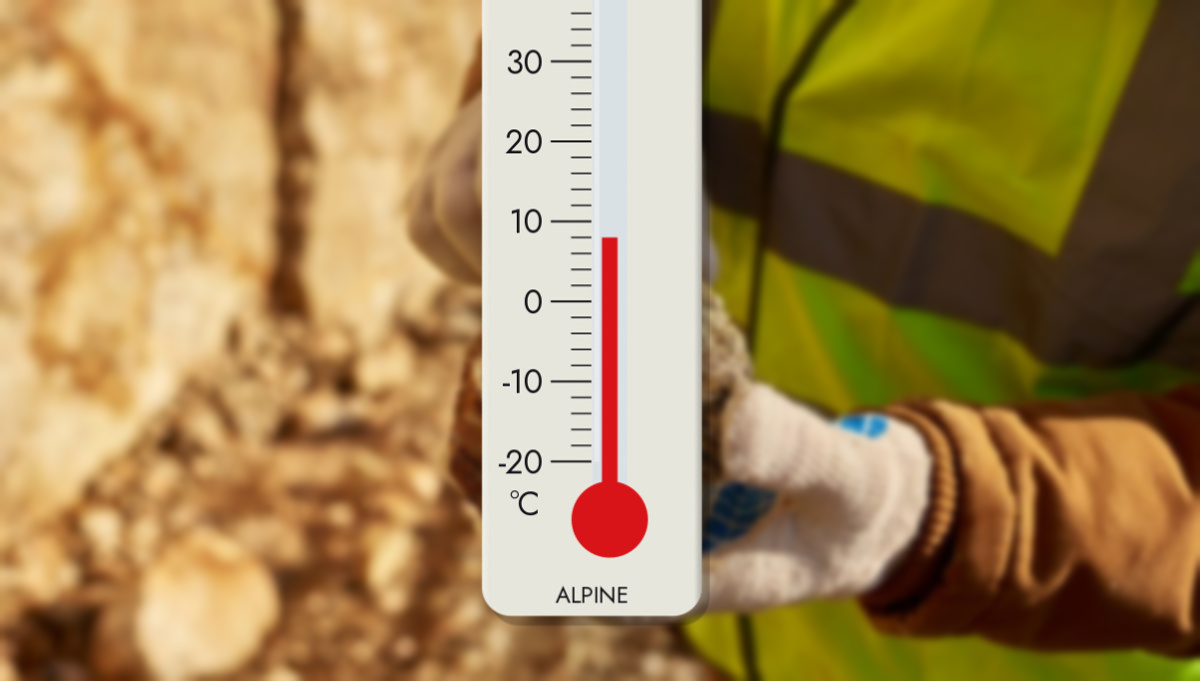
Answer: 8 °C
